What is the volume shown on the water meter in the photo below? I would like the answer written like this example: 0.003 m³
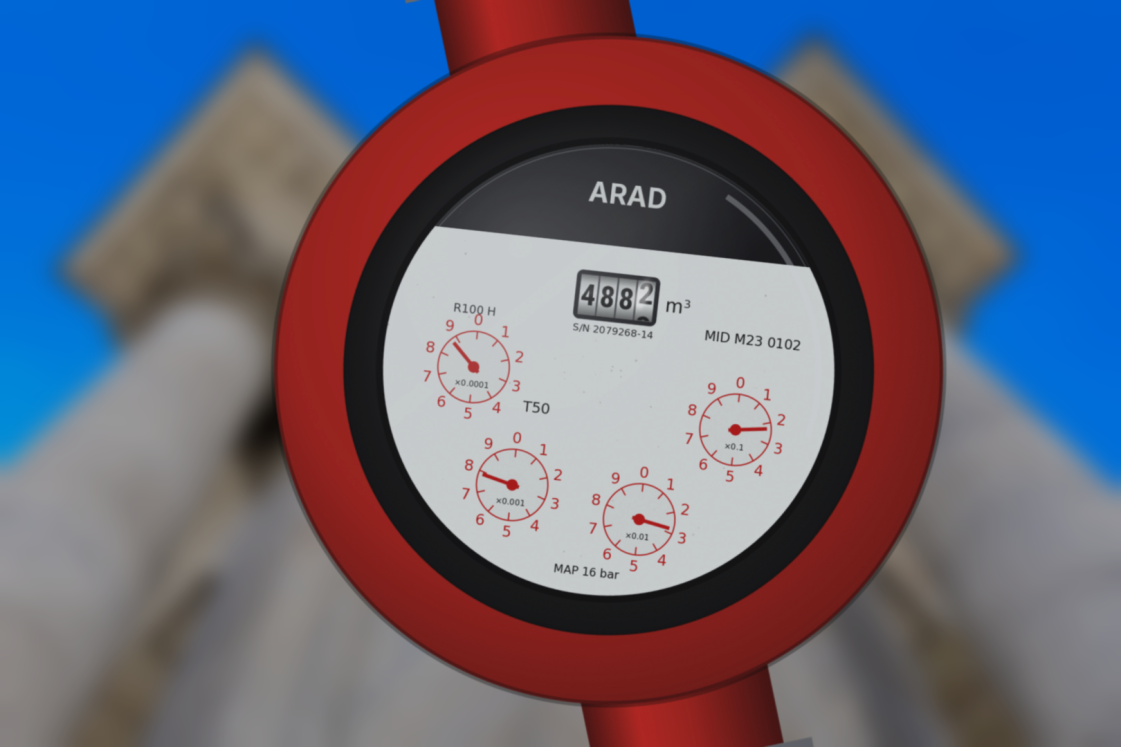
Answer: 4882.2278 m³
